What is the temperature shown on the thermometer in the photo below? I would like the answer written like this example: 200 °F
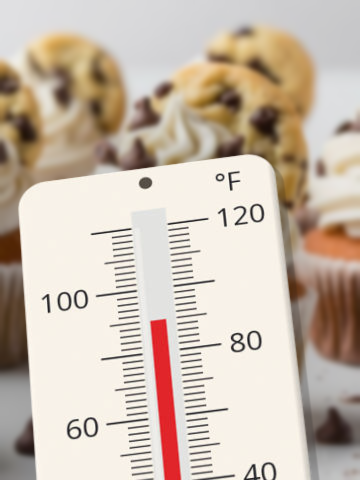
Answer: 90 °F
